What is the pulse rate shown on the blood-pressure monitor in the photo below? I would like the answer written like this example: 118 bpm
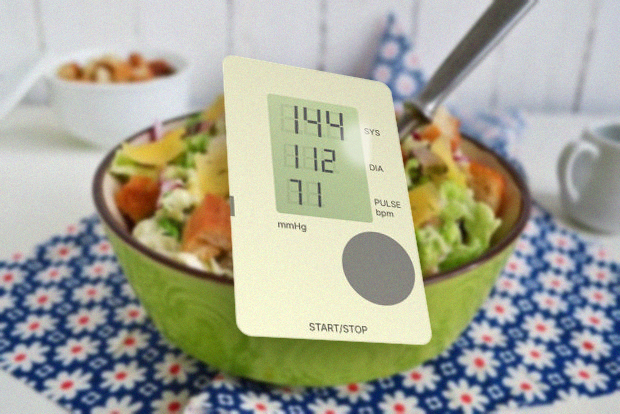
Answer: 71 bpm
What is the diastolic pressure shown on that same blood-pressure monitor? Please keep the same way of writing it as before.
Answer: 112 mmHg
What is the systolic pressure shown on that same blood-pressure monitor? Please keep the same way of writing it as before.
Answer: 144 mmHg
